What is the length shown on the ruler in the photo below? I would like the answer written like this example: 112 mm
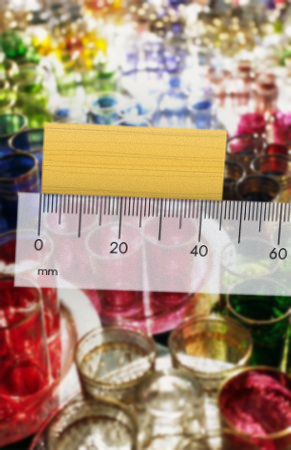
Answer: 45 mm
